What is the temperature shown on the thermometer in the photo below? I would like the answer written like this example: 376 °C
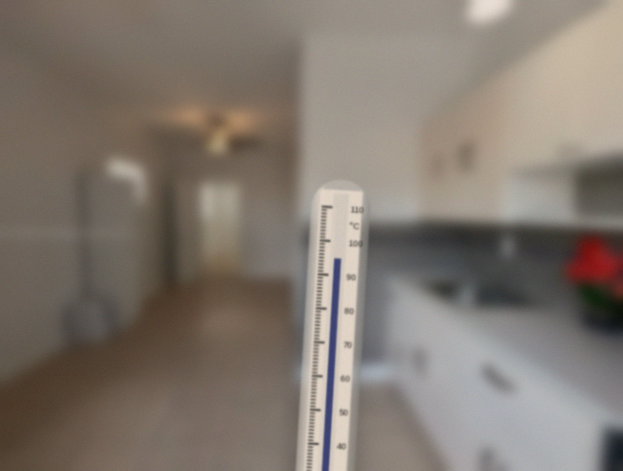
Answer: 95 °C
